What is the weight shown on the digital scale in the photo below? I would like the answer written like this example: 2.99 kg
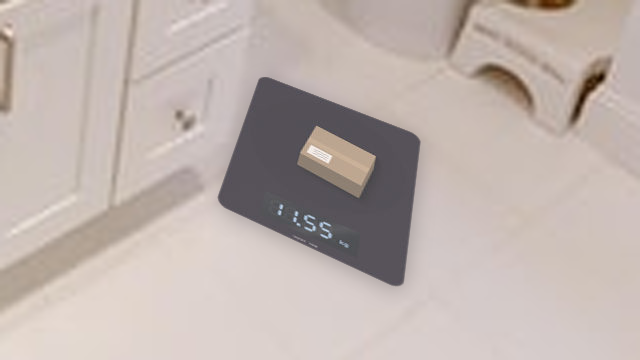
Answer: 11.55 kg
